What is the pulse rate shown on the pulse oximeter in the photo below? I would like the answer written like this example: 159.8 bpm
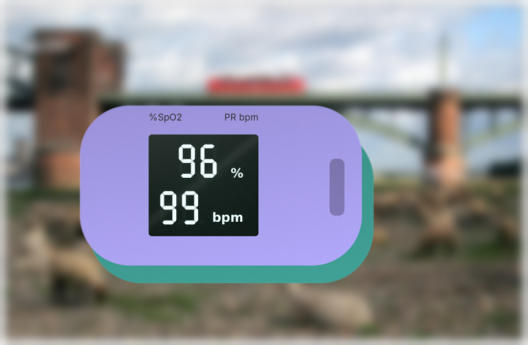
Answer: 99 bpm
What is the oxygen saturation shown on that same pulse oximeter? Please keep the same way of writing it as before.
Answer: 96 %
